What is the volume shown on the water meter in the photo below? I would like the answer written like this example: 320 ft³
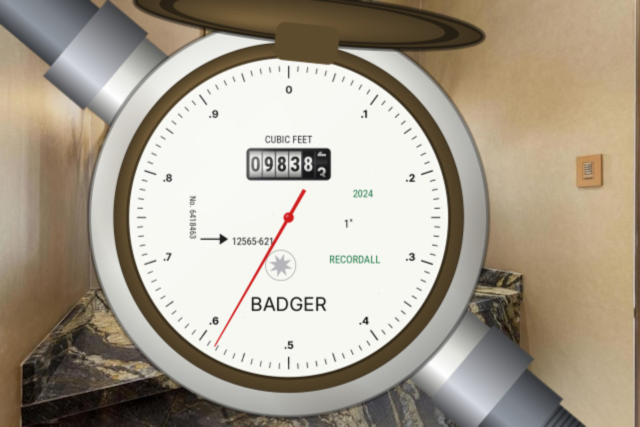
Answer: 98382.58 ft³
